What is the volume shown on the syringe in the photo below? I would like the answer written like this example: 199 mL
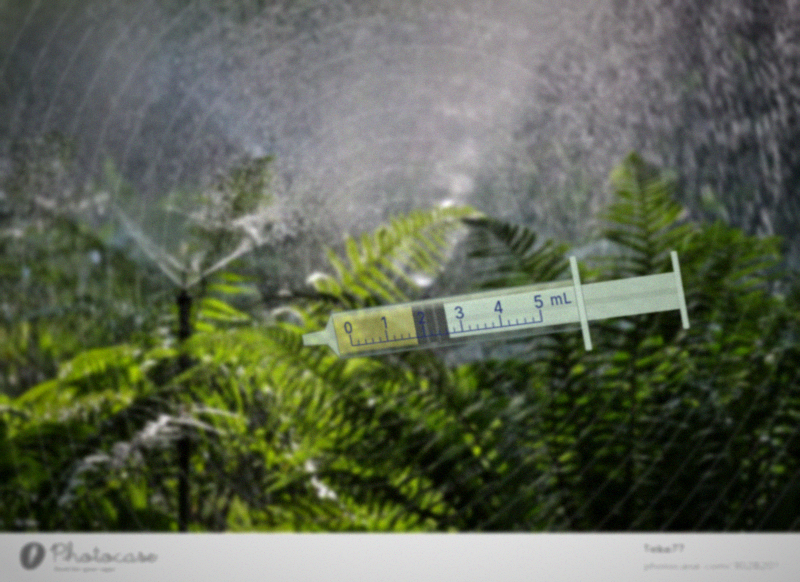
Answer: 1.8 mL
